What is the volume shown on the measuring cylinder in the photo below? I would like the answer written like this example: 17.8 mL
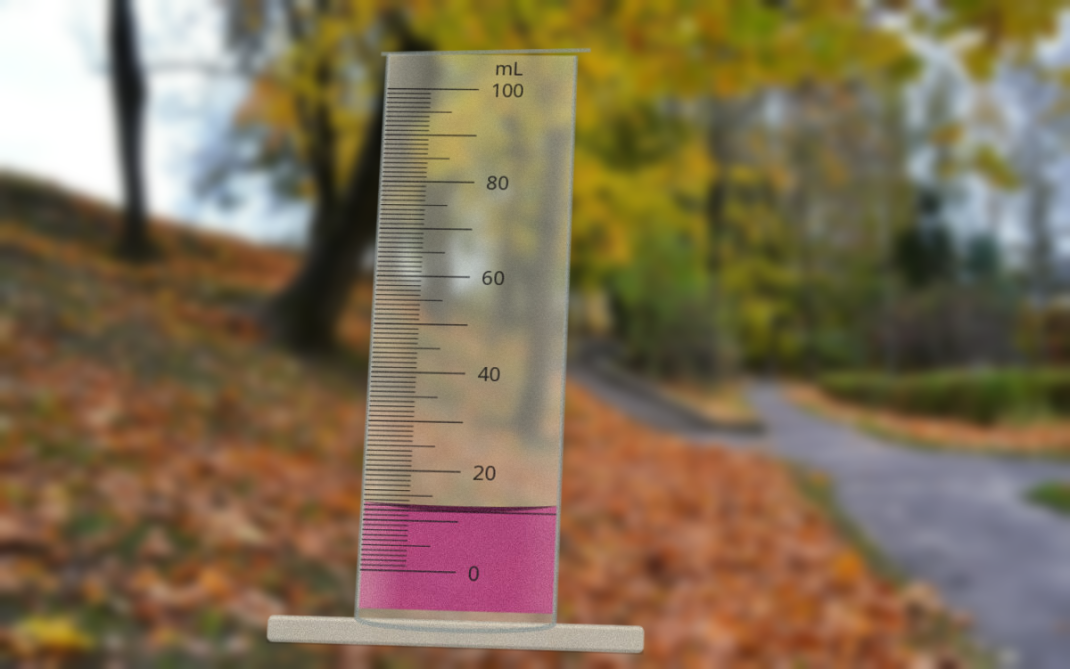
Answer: 12 mL
